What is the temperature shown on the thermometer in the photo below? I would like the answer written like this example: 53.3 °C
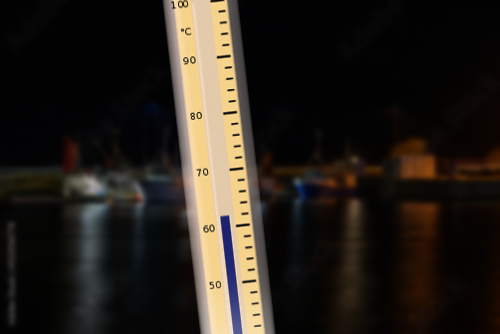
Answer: 62 °C
